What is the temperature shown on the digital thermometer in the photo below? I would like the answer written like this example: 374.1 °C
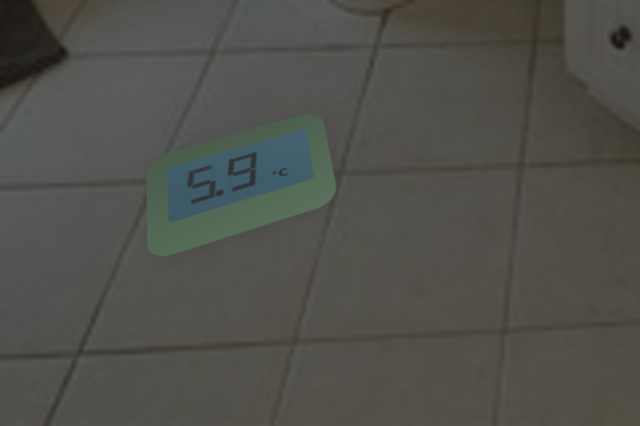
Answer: 5.9 °C
